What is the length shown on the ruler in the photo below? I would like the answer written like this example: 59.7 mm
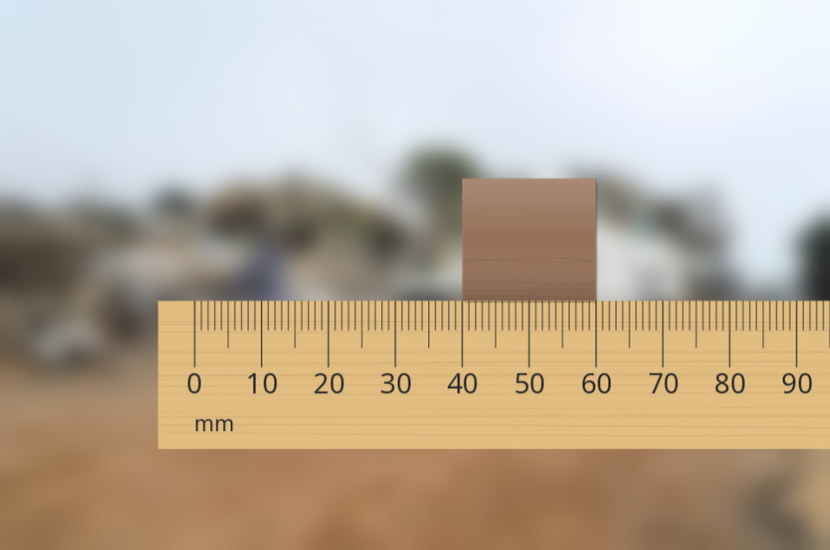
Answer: 20 mm
